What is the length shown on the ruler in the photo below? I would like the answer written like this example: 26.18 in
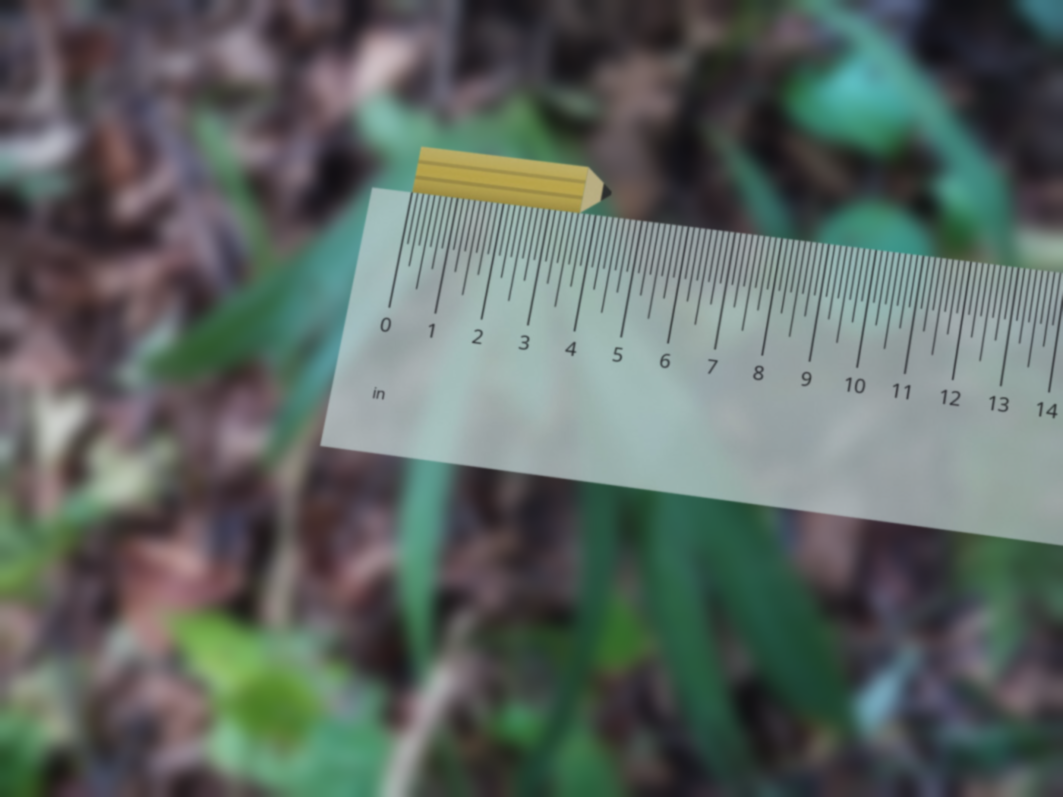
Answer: 4.25 in
